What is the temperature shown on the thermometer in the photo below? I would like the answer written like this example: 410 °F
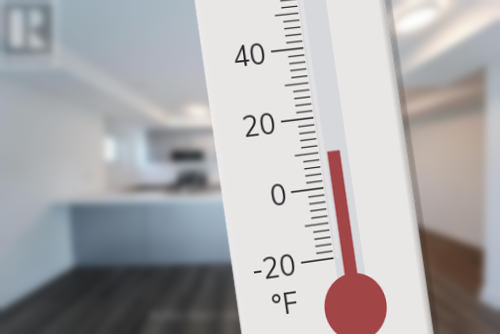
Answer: 10 °F
